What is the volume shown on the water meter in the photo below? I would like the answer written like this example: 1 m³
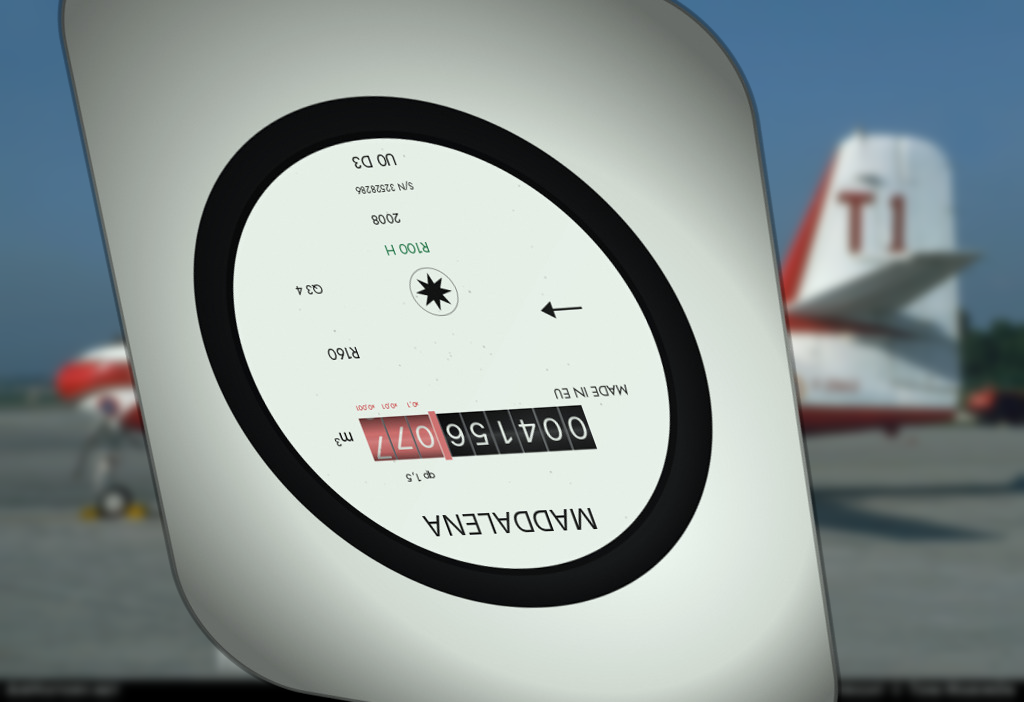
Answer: 4156.077 m³
